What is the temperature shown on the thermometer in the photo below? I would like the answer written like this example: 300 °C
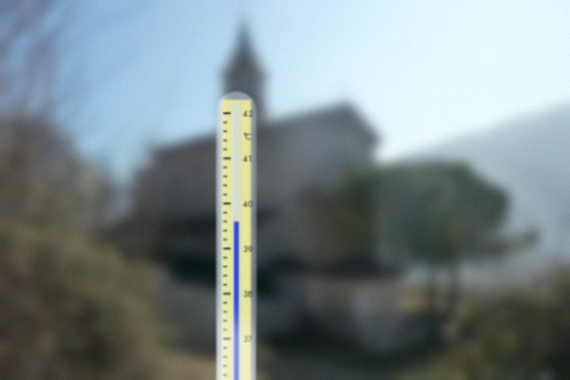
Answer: 39.6 °C
